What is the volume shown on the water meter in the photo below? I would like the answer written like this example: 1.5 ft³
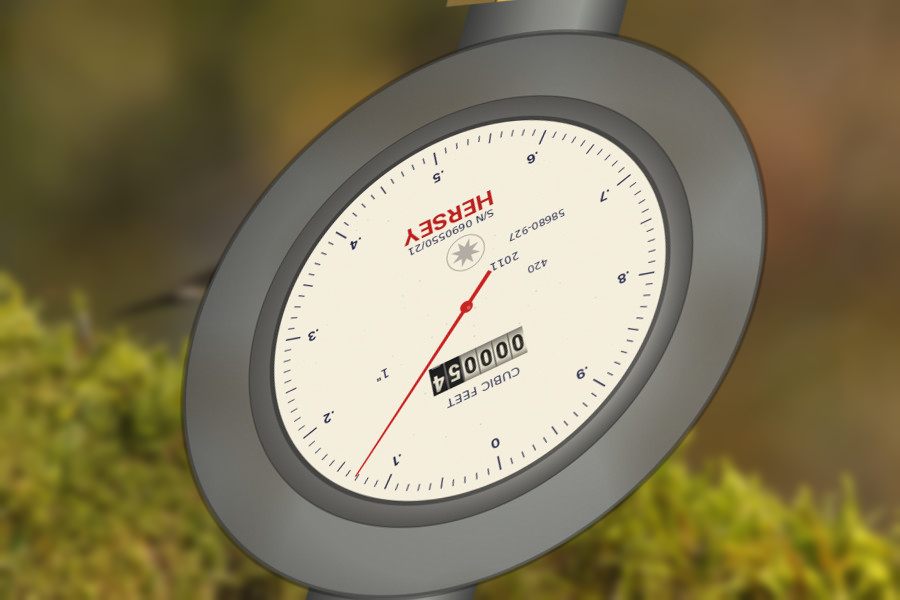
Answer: 54.13 ft³
